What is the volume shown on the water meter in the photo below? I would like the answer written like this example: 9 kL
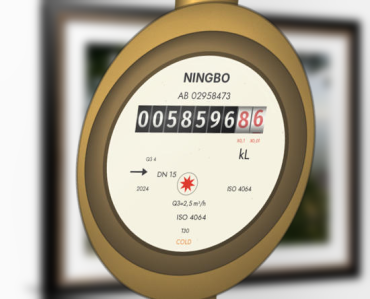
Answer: 58596.86 kL
